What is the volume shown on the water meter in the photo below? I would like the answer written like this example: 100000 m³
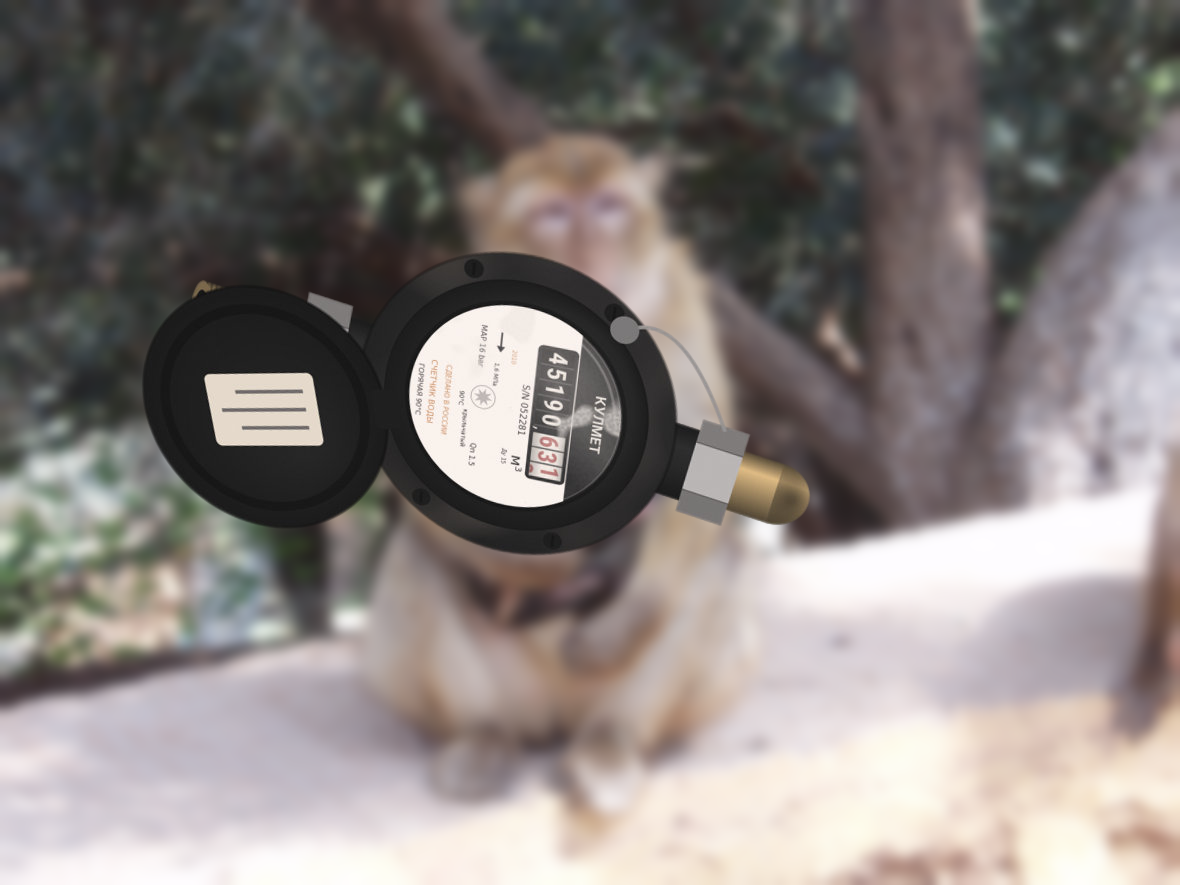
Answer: 45190.631 m³
